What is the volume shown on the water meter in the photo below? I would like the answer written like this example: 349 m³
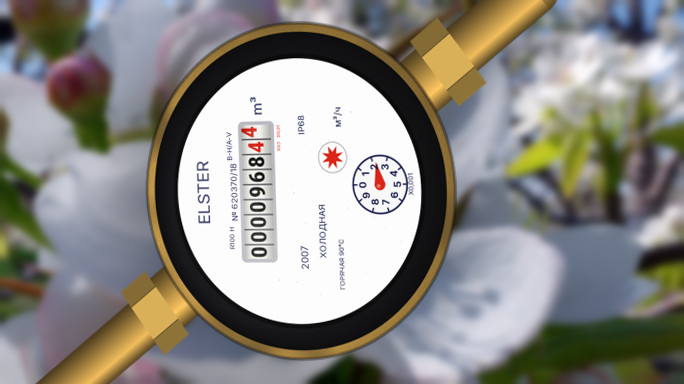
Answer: 968.442 m³
